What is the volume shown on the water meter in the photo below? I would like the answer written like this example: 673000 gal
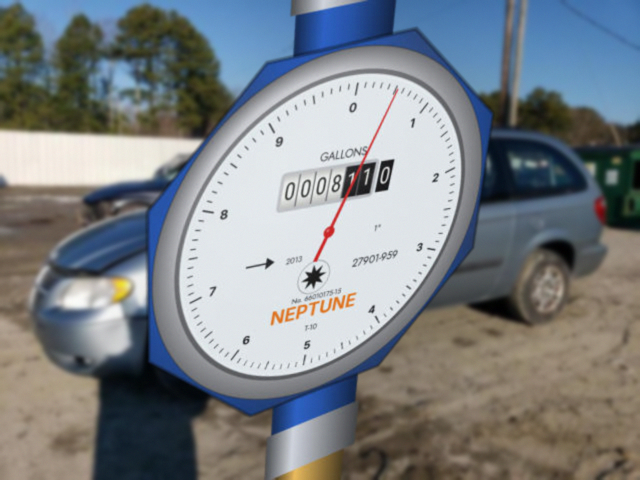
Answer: 8110.5 gal
